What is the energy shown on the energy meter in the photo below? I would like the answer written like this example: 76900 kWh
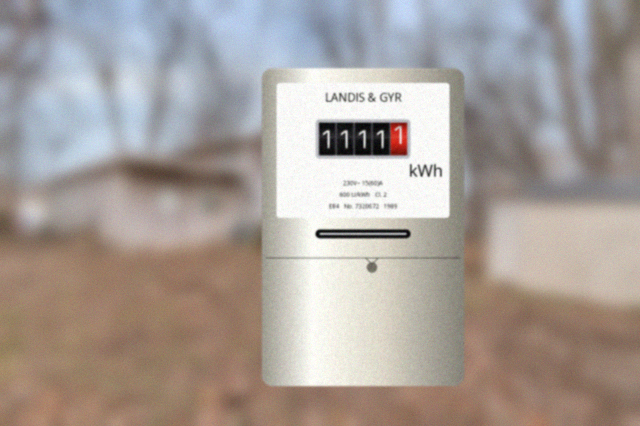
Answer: 1111.1 kWh
